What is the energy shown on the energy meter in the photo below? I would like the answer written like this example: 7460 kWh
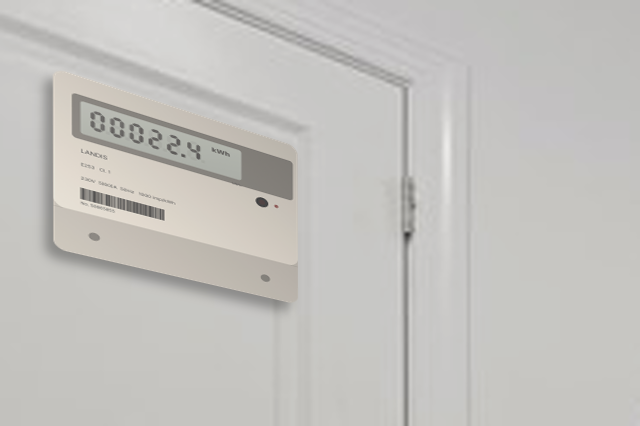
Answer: 22.4 kWh
